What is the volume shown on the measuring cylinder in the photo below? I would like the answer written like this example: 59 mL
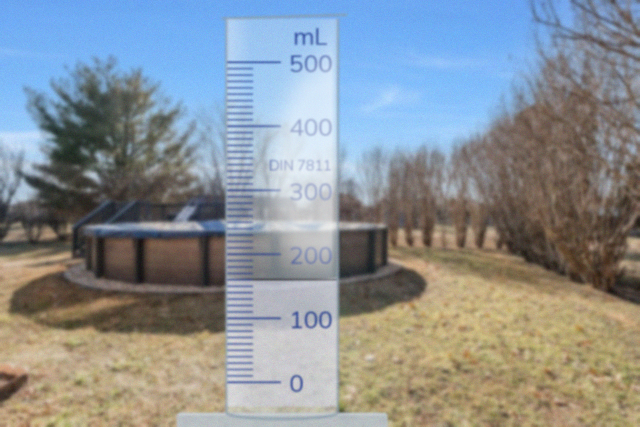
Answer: 160 mL
